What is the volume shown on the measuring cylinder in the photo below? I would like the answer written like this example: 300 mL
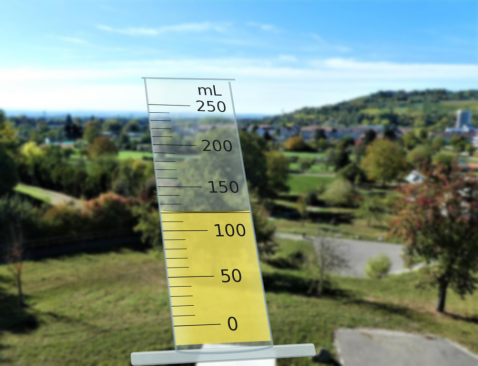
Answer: 120 mL
